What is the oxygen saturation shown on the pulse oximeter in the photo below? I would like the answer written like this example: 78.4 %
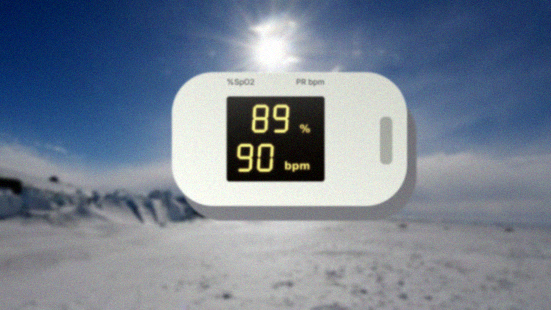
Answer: 89 %
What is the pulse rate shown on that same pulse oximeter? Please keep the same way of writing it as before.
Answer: 90 bpm
